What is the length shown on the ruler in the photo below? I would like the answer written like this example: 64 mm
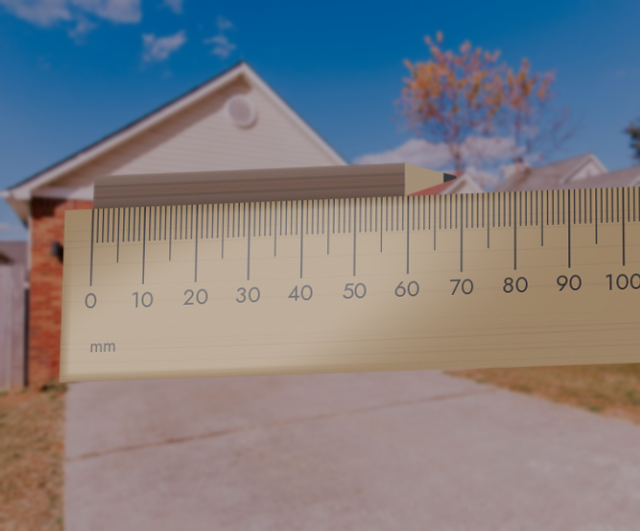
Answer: 69 mm
